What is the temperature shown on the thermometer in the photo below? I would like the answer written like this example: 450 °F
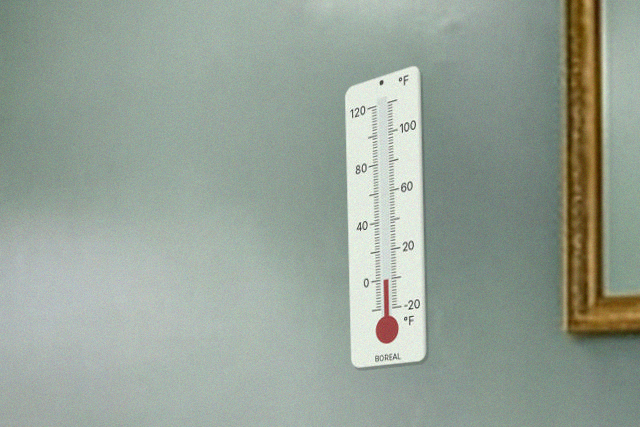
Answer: 0 °F
